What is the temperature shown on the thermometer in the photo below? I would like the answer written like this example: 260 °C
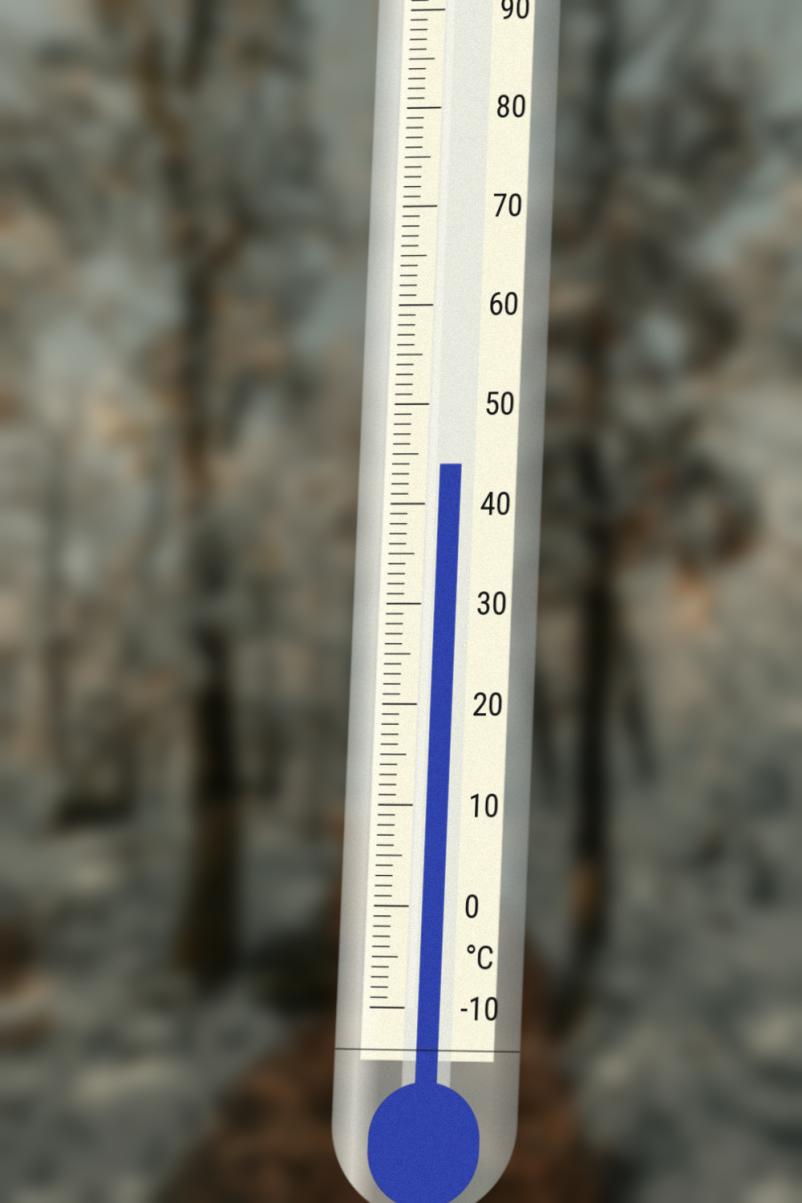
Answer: 44 °C
